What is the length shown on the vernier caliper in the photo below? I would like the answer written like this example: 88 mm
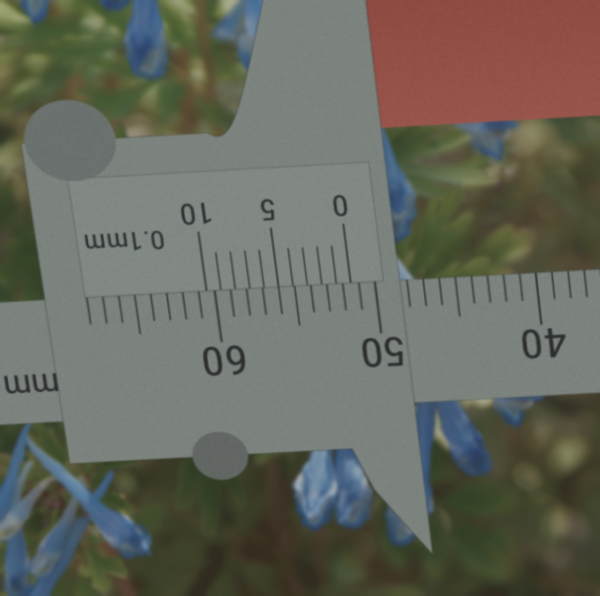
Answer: 51.5 mm
